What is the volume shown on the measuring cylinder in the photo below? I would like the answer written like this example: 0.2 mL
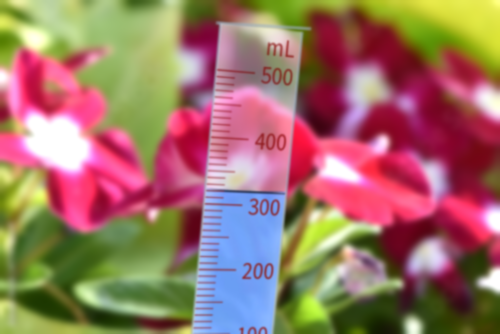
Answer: 320 mL
